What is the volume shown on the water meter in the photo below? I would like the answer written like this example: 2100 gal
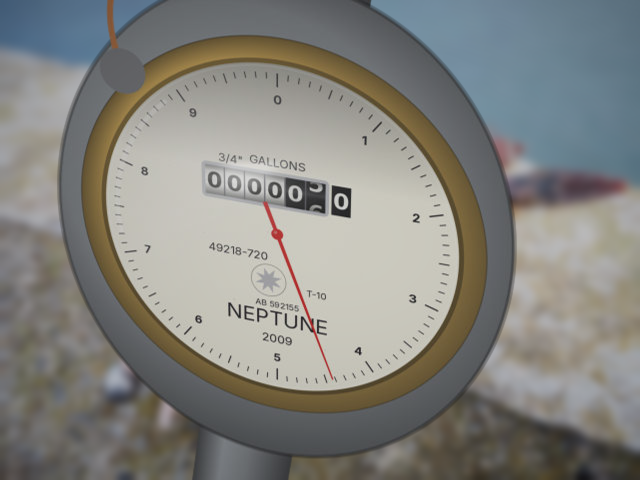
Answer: 54.4 gal
